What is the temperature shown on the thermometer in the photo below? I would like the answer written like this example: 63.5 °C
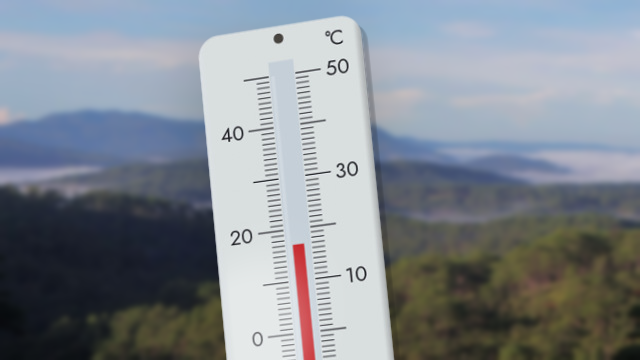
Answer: 17 °C
